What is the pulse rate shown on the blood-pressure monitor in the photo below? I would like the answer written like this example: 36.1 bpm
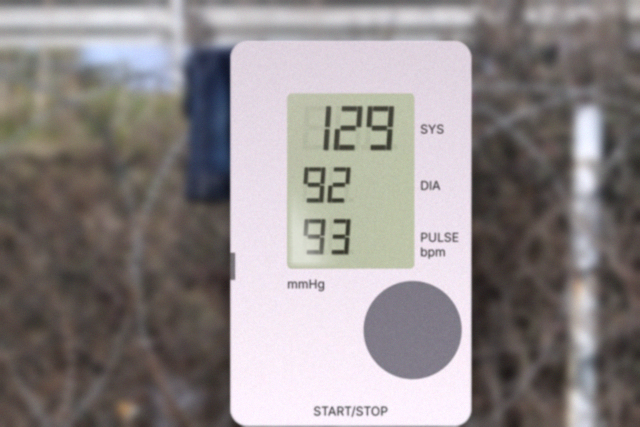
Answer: 93 bpm
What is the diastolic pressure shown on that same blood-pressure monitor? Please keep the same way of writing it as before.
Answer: 92 mmHg
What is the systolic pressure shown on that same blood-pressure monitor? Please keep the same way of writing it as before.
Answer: 129 mmHg
